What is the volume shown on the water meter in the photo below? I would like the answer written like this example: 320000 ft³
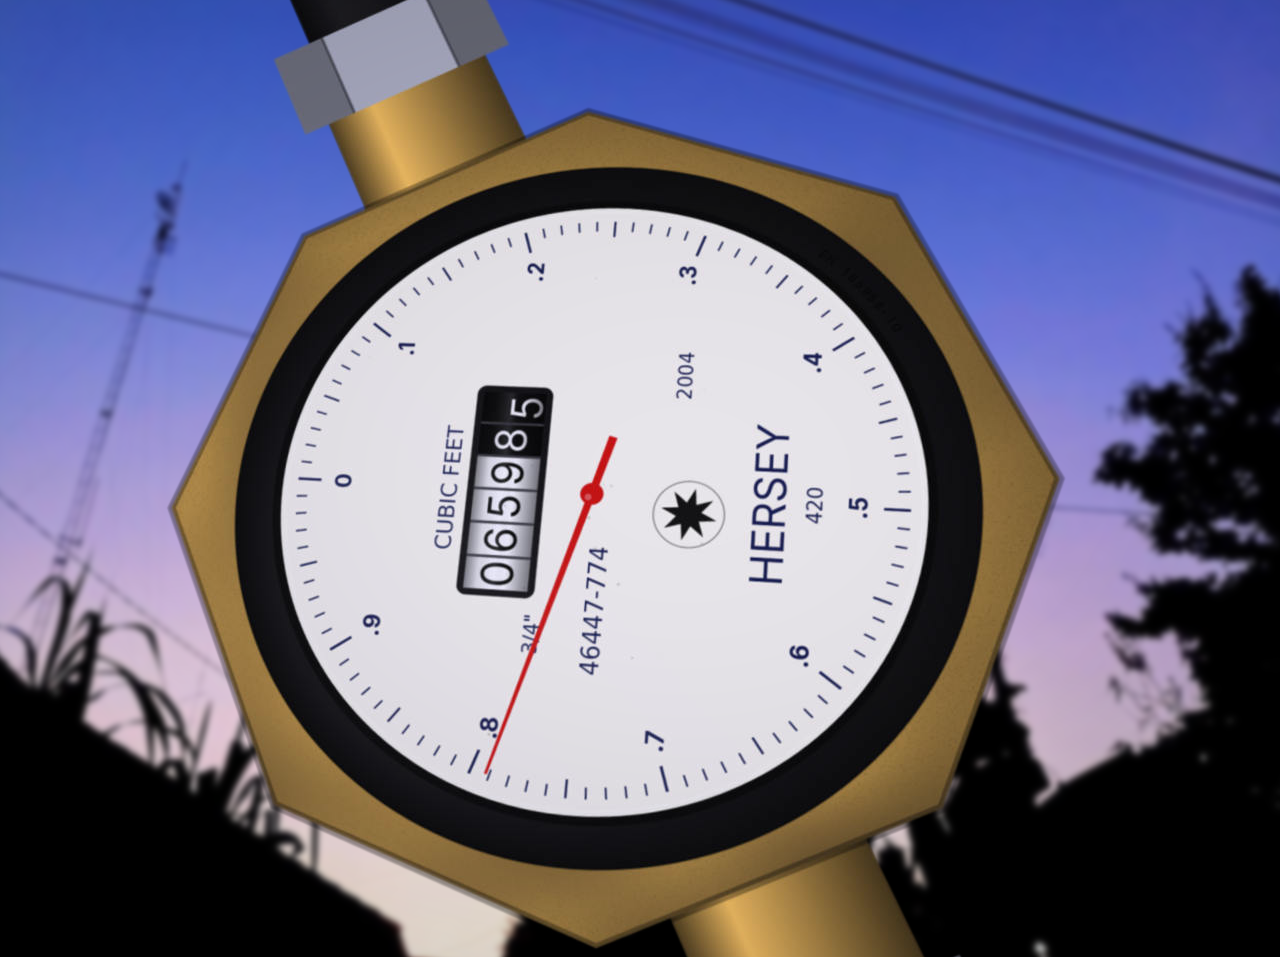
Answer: 65984.79 ft³
